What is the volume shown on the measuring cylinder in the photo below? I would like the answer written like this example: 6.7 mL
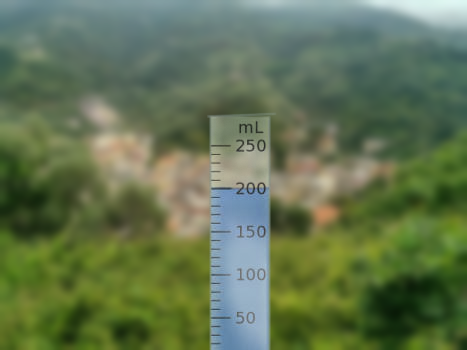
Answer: 200 mL
